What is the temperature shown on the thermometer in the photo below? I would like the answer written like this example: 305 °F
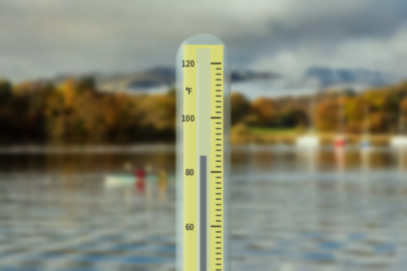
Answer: 86 °F
